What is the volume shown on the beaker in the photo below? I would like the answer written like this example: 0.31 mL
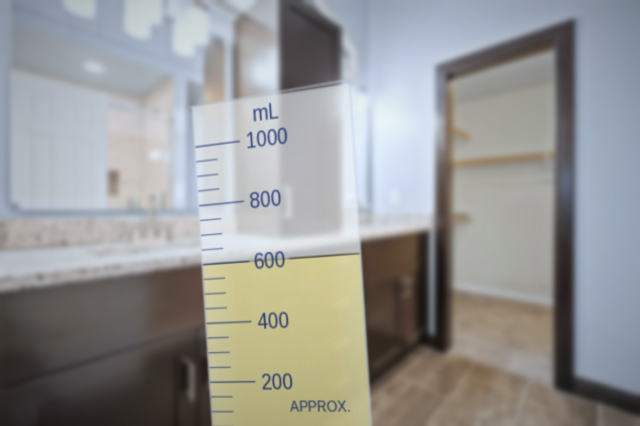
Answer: 600 mL
